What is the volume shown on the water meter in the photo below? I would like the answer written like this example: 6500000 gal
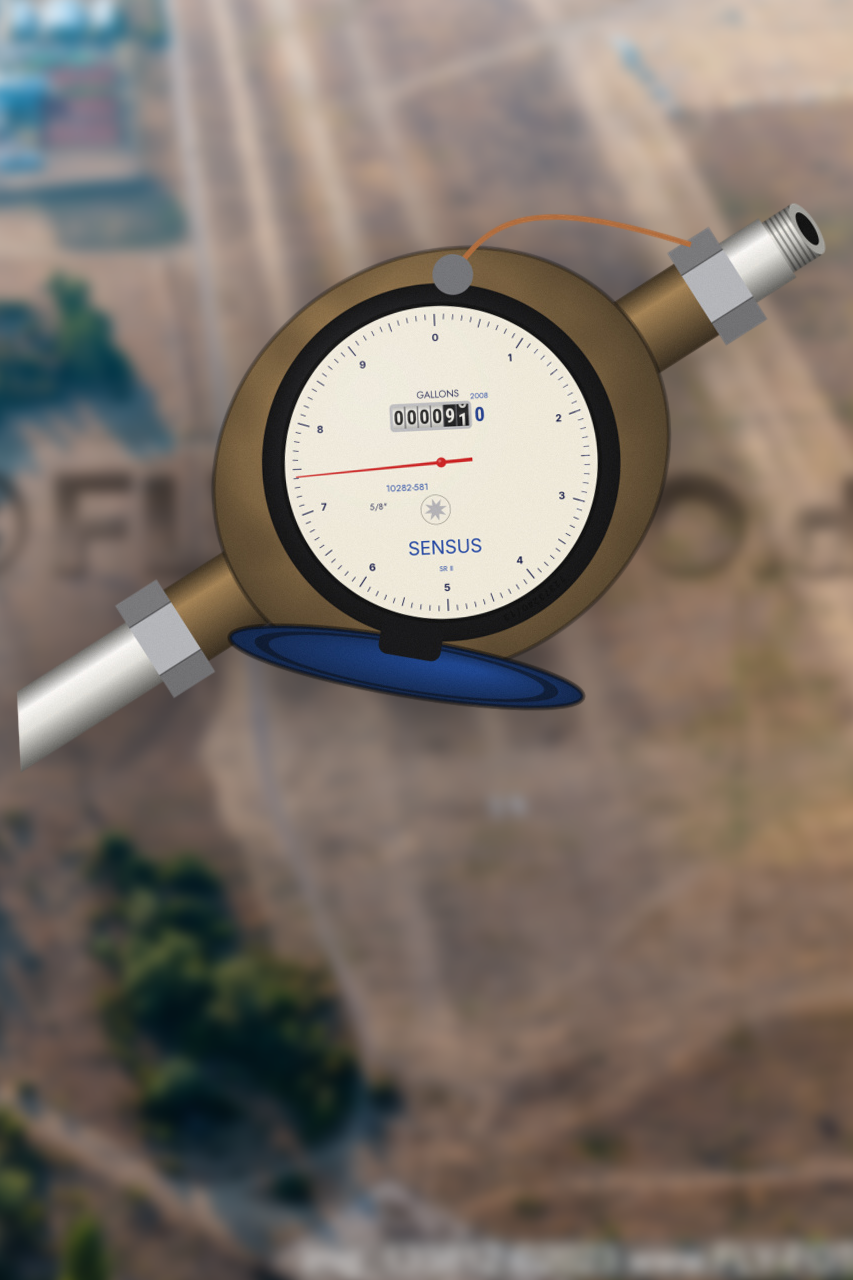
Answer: 907.4 gal
